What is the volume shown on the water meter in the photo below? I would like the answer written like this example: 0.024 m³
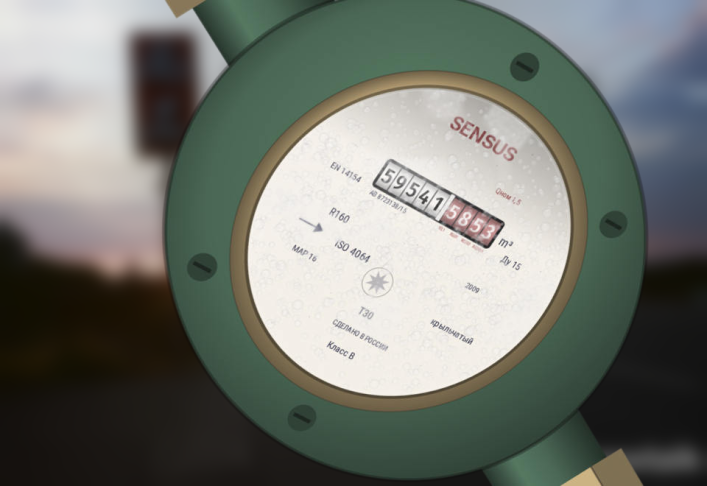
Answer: 59541.5853 m³
